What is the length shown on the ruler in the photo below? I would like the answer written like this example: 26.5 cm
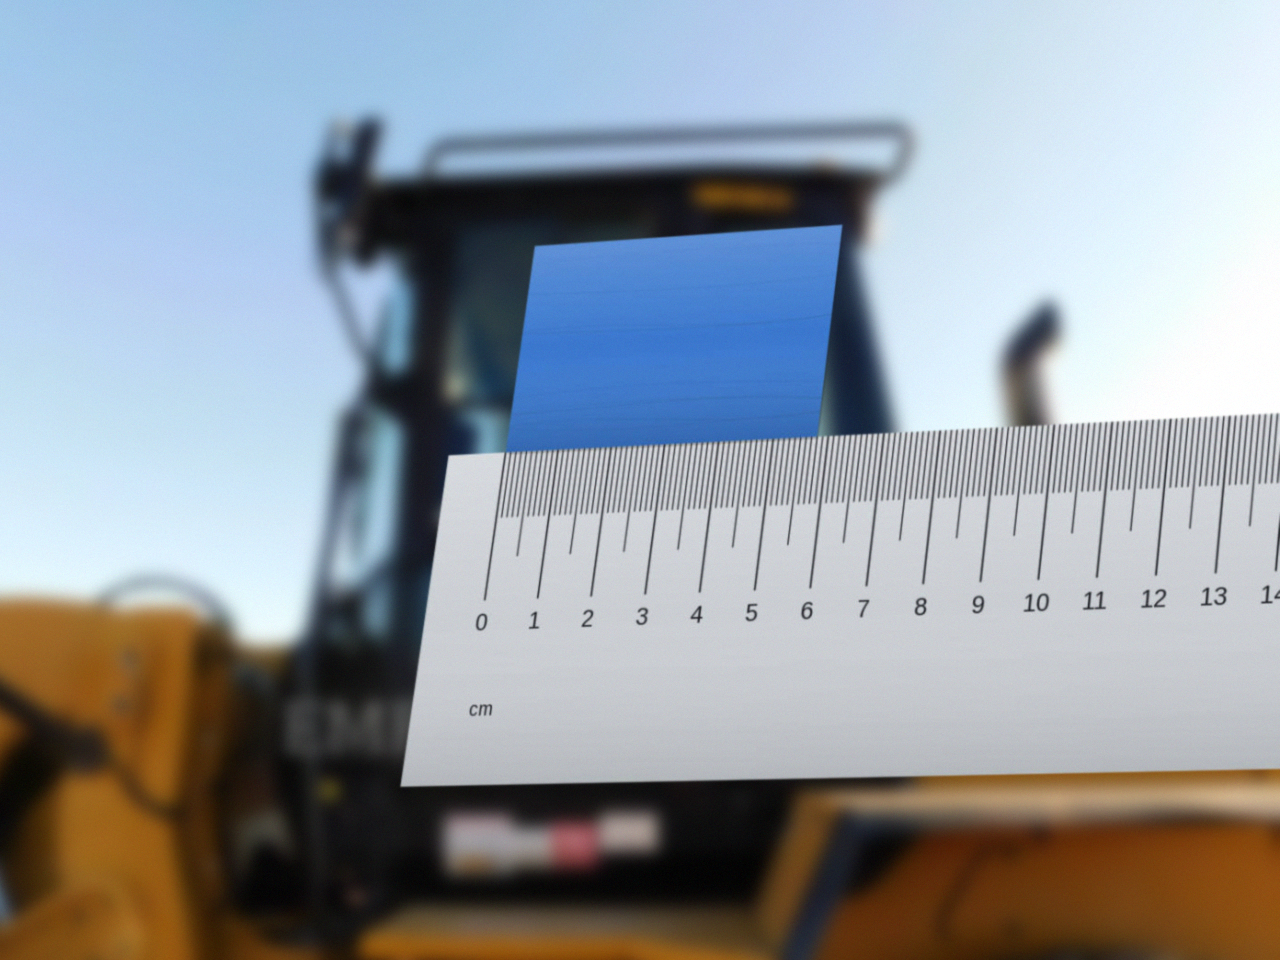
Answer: 5.8 cm
